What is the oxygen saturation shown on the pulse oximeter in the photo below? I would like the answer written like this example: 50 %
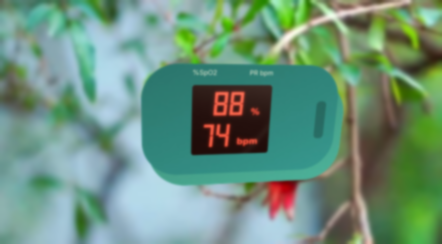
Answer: 88 %
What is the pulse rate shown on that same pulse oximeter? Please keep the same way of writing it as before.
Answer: 74 bpm
